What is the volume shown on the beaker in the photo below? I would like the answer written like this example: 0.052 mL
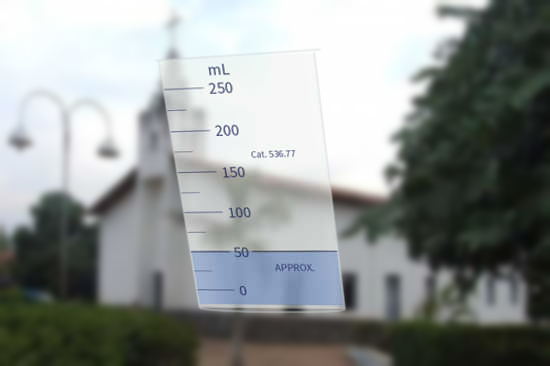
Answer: 50 mL
